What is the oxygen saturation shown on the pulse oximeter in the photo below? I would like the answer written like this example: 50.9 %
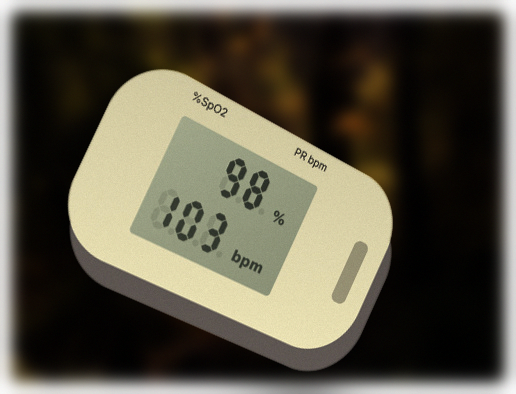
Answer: 98 %
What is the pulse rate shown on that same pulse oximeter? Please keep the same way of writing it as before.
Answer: 103 bpm
